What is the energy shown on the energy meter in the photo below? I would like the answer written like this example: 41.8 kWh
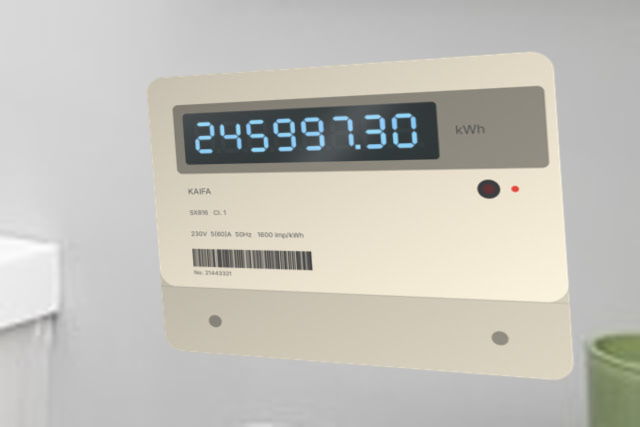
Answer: 245997.30 kWh
